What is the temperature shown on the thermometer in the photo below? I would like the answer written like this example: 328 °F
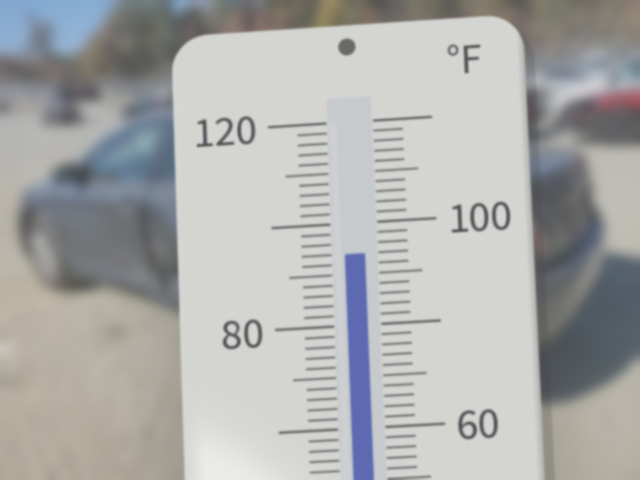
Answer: 94 °F
